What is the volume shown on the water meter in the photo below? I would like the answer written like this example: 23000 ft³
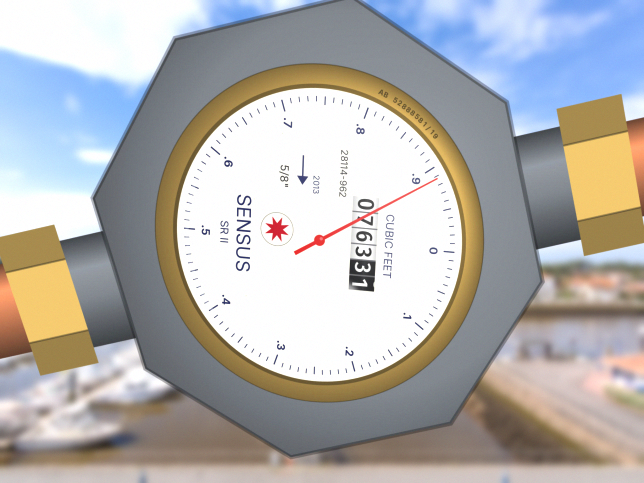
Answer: 76330.91 ft³
